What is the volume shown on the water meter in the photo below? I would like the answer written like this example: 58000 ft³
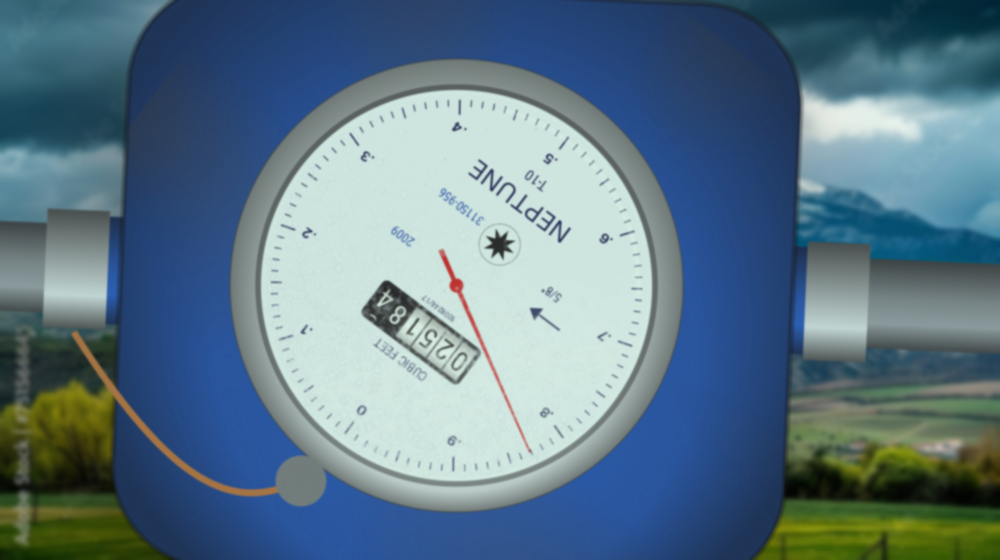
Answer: 25183.83 ft³
